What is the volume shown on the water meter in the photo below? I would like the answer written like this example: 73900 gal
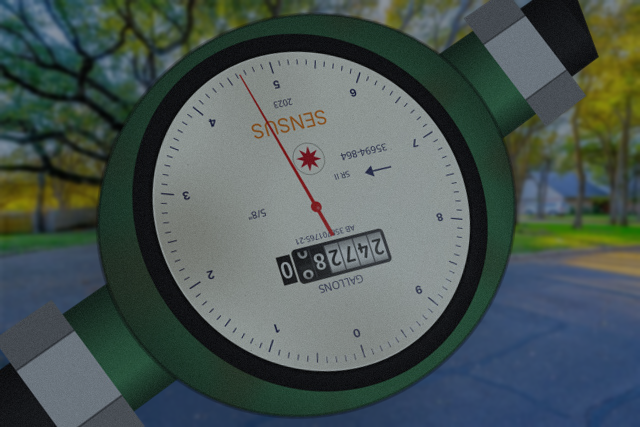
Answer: 2472884.6 gal
